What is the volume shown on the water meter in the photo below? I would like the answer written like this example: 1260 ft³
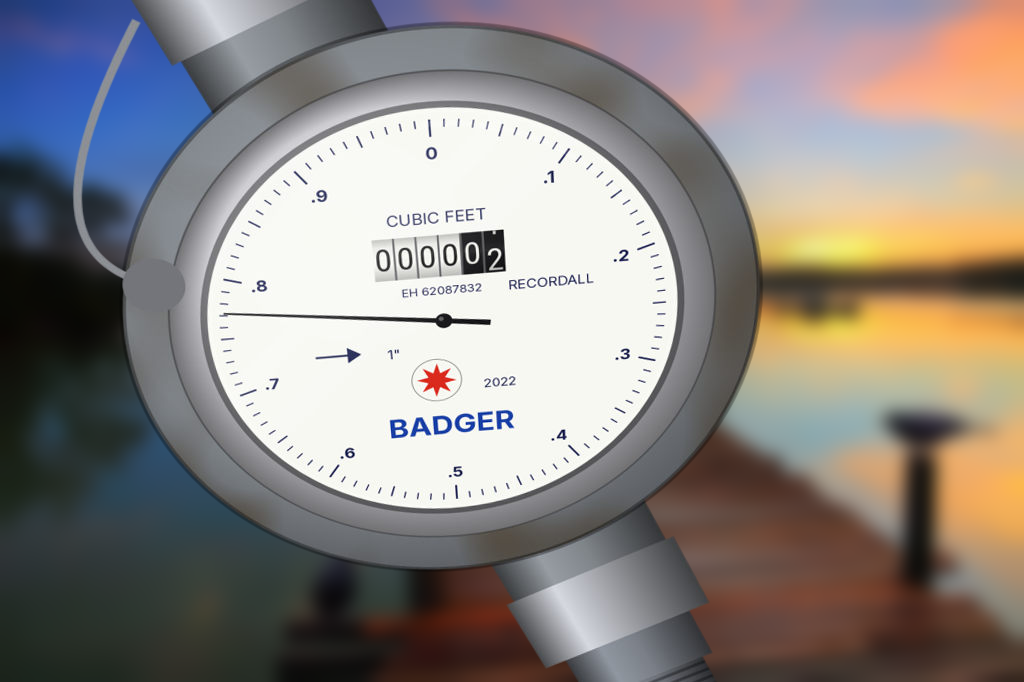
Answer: 1.77 ft³
